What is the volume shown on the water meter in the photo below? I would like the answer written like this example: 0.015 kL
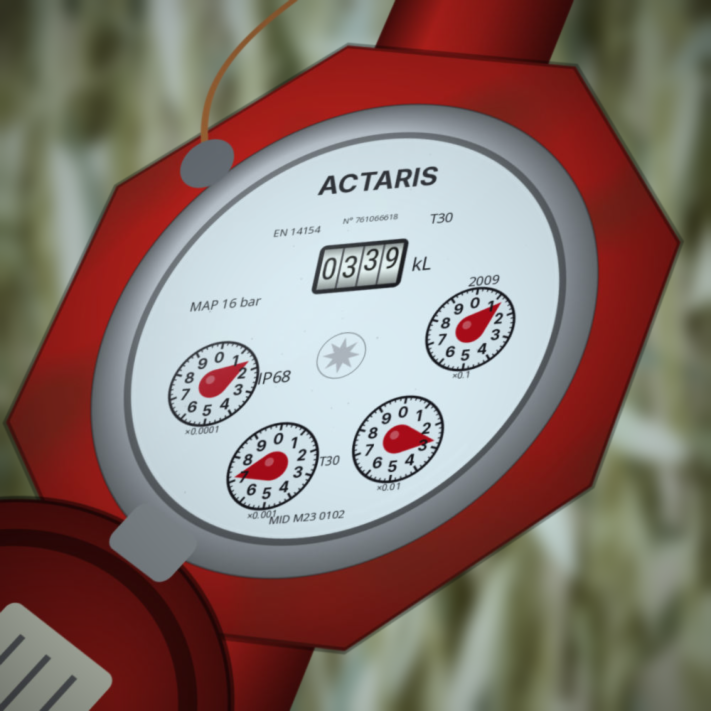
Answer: 339.1271 kL
